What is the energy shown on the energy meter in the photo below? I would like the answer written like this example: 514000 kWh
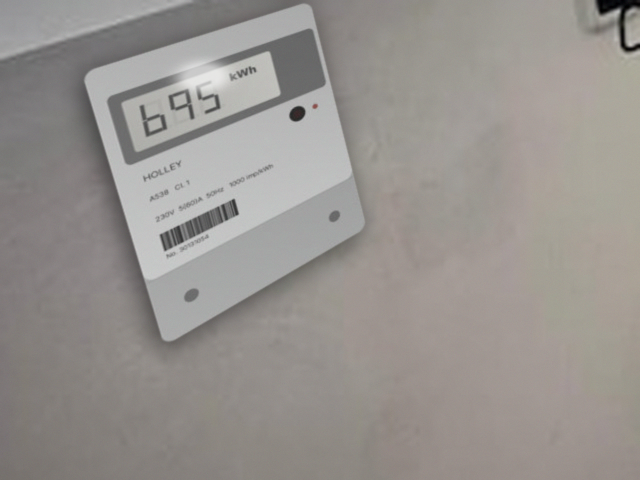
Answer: 695 kWh
